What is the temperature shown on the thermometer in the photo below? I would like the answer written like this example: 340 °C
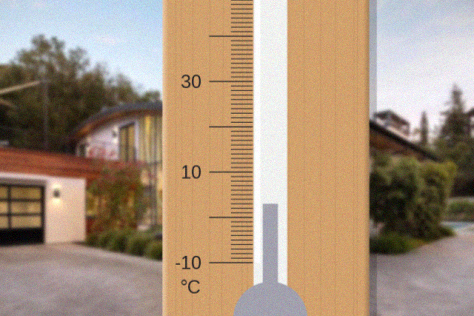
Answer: 3 °C
